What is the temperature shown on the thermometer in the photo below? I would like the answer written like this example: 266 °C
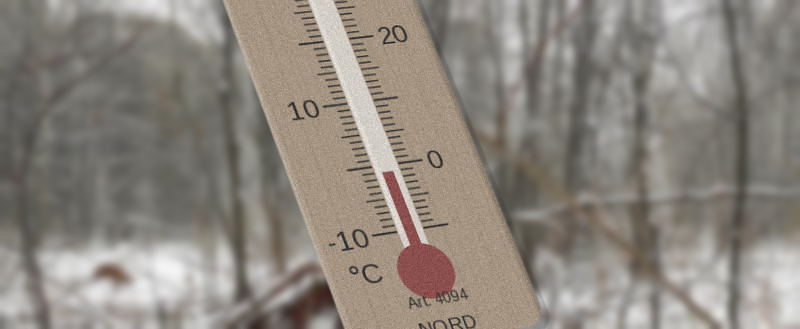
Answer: -1 °C
